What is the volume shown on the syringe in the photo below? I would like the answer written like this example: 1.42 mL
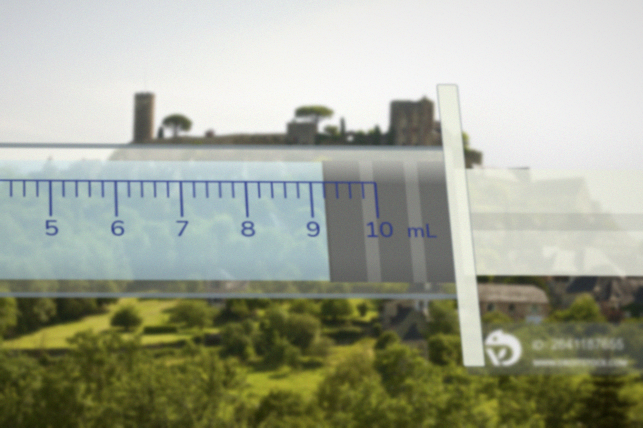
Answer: 9.2 mL
